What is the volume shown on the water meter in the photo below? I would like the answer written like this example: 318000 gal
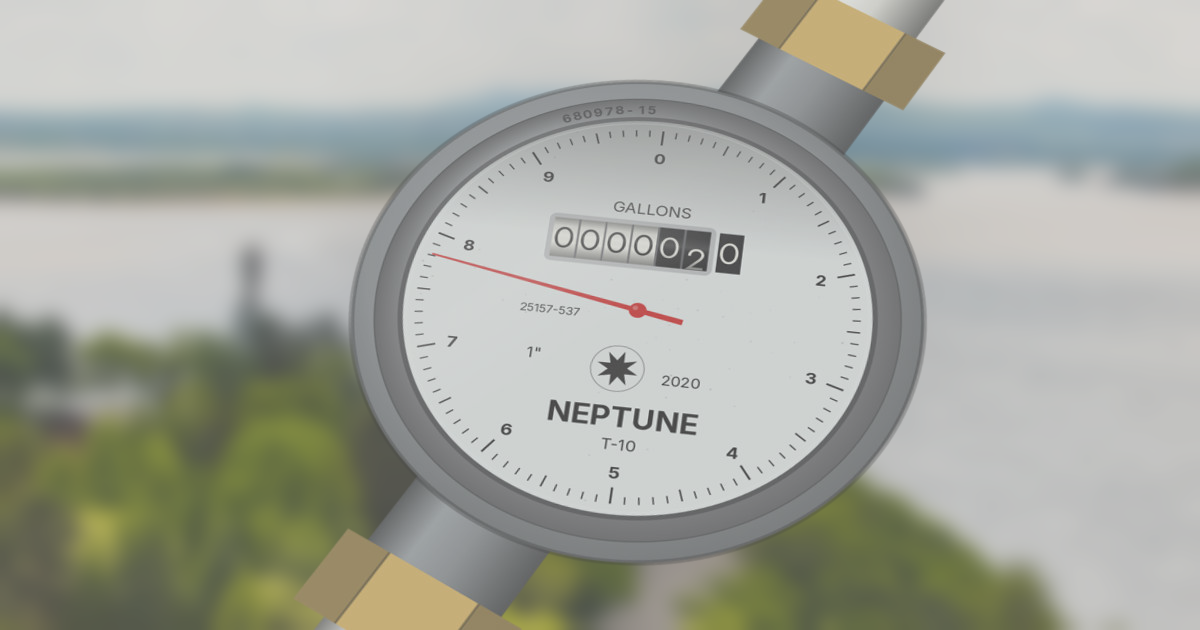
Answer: 17.8 gal
